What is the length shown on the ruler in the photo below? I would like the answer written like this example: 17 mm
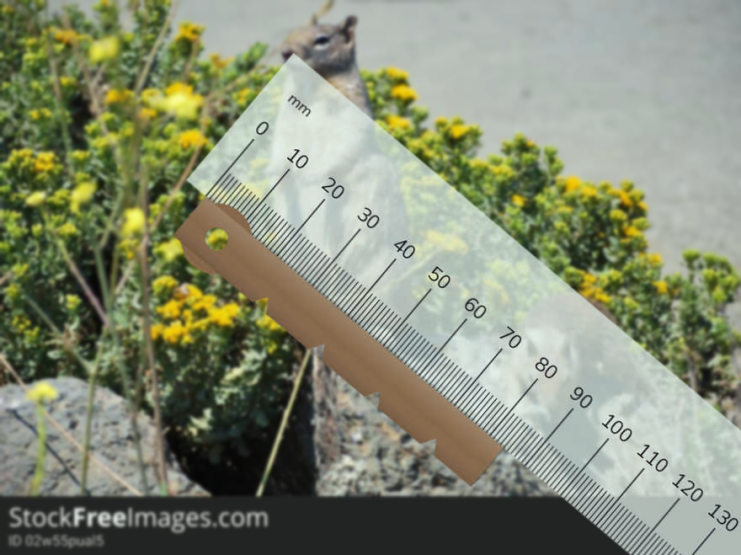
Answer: 84 mm
